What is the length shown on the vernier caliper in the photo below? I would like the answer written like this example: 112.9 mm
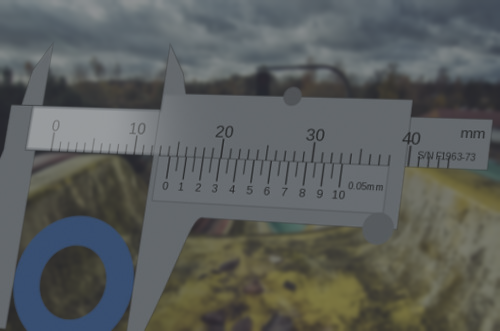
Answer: 14.2 mm
